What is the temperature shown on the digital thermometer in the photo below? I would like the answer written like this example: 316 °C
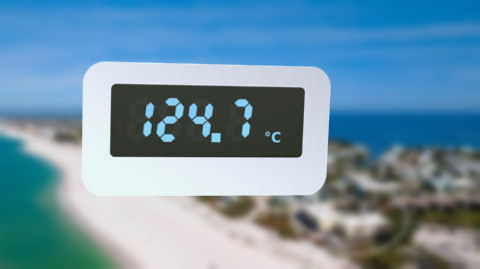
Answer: 124.7 °C
